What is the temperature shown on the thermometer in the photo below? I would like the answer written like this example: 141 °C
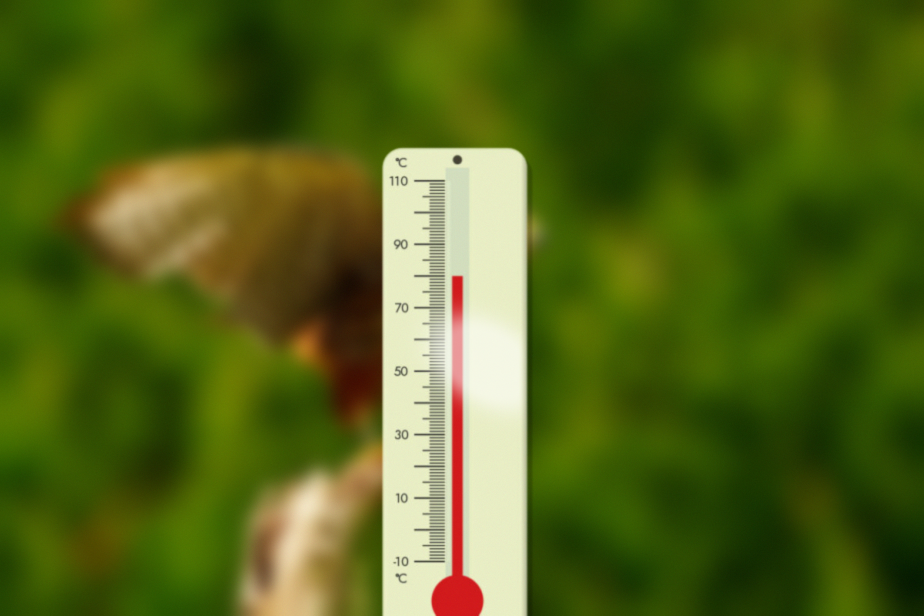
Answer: 80 °C
